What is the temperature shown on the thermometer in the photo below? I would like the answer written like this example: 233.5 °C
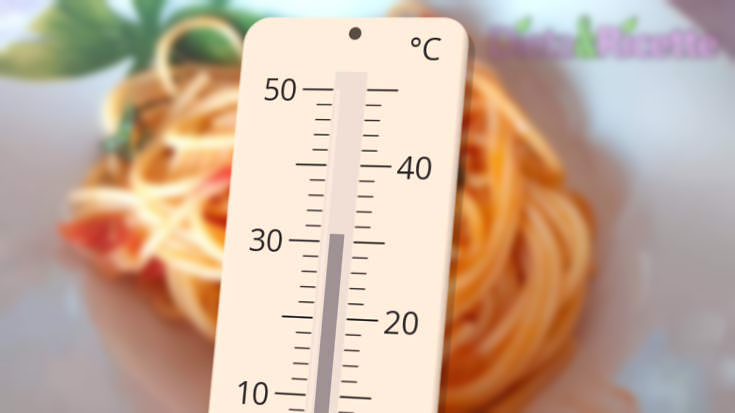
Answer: 31 °C
